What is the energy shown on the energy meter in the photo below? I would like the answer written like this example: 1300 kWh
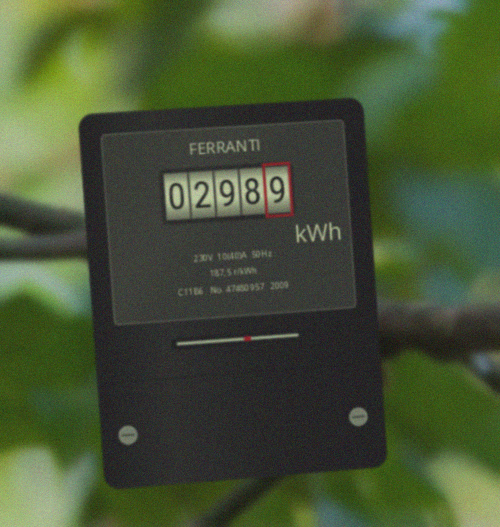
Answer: 298.9 kWh
